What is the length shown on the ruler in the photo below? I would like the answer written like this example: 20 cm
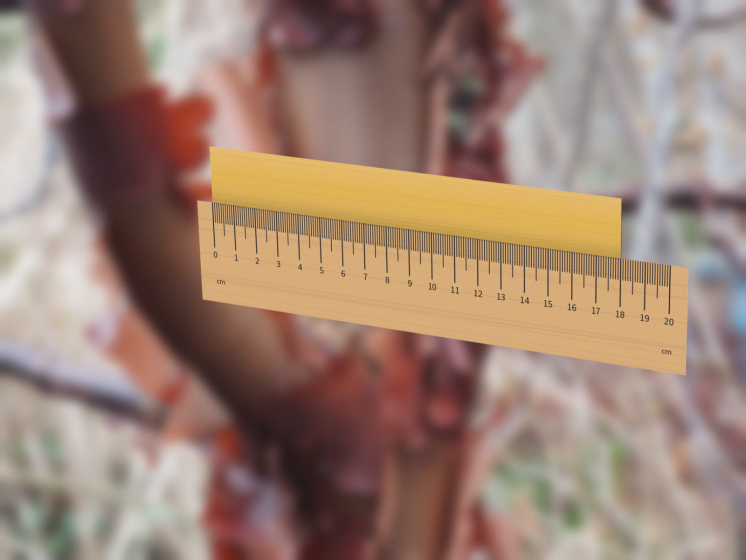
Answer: 18 cm
